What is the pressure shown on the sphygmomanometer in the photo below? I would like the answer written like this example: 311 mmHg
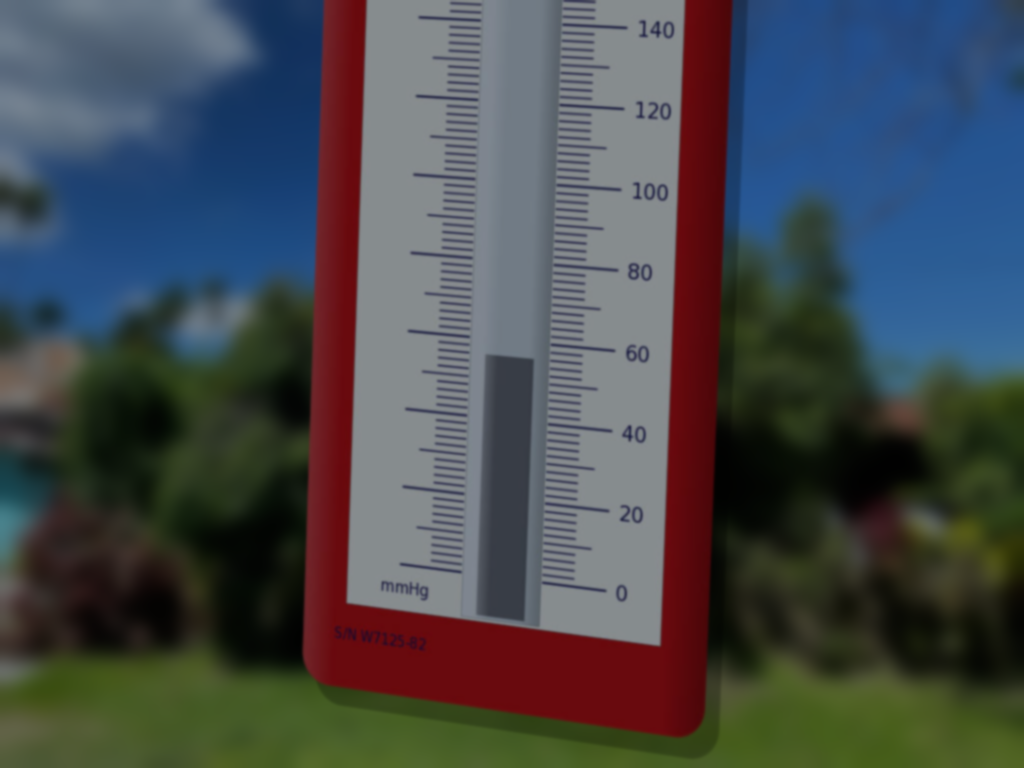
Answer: 56 mmHg
